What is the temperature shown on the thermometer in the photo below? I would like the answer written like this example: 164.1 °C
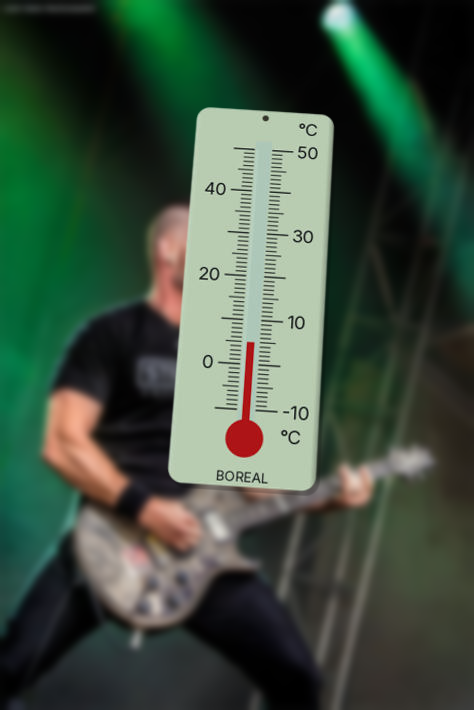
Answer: 5 °C
